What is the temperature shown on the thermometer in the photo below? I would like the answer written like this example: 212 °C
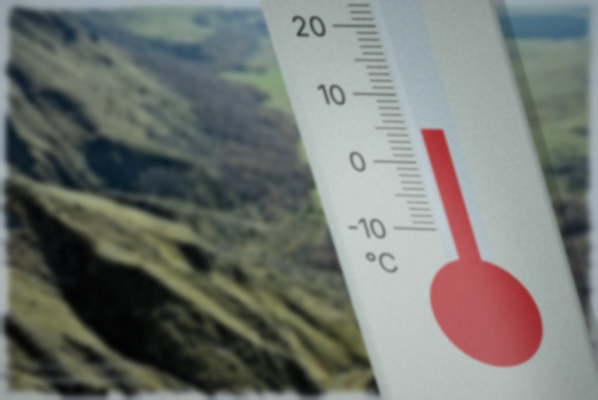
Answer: 5 °C
